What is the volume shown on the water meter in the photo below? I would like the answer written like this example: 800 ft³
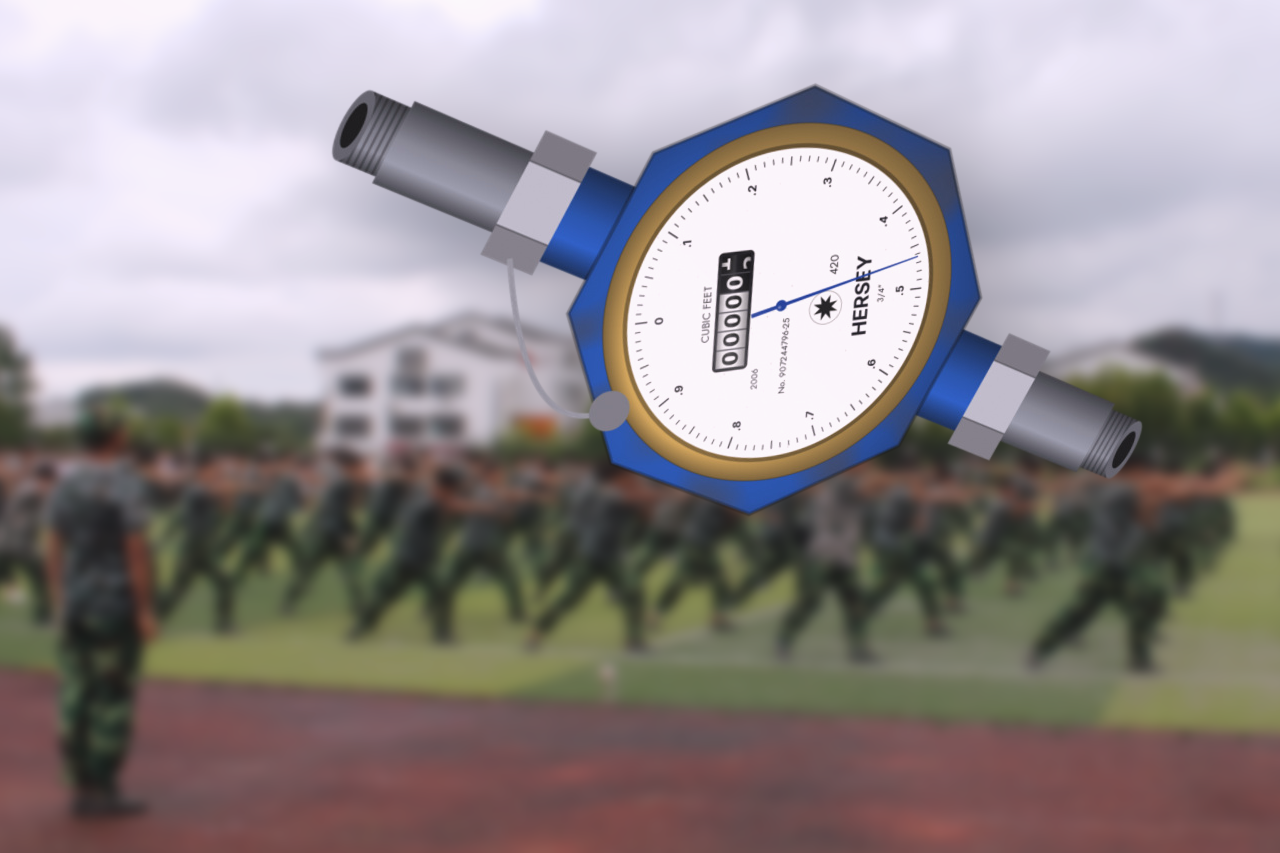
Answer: 1.46 ft³
